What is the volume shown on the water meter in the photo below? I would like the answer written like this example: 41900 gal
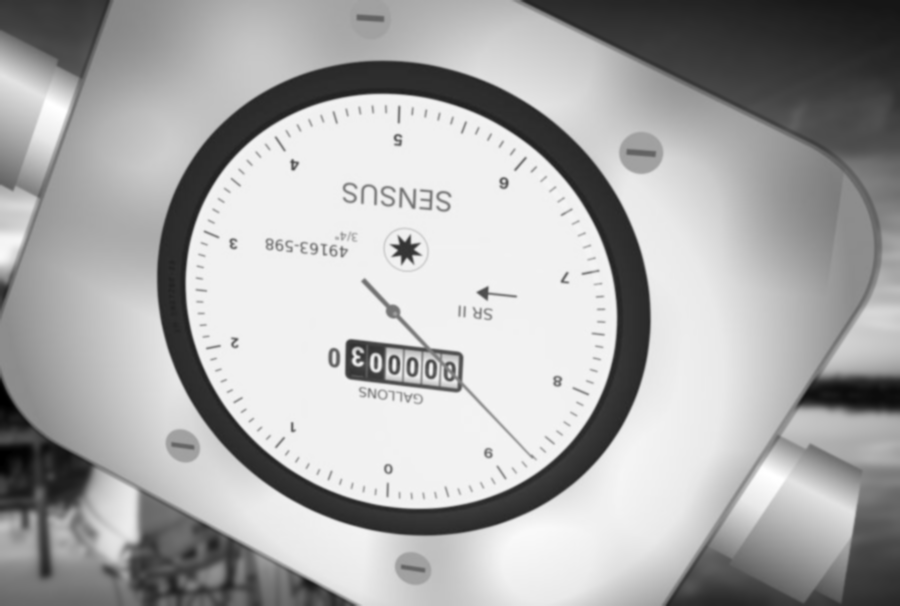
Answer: 28.7 gal
